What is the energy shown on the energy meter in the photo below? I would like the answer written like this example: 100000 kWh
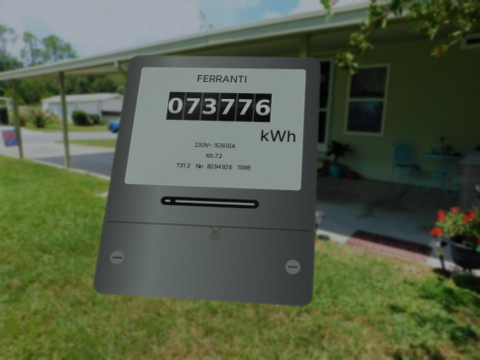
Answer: 73776 kWh
